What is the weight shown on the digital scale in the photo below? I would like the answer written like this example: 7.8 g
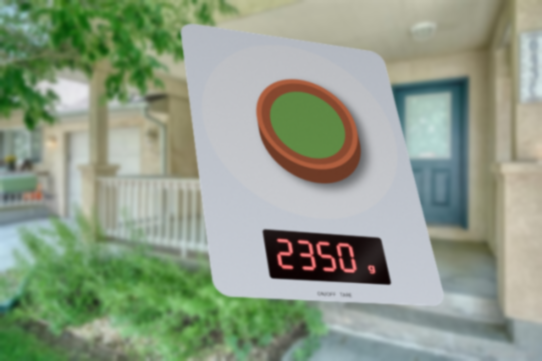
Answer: 2350 g
